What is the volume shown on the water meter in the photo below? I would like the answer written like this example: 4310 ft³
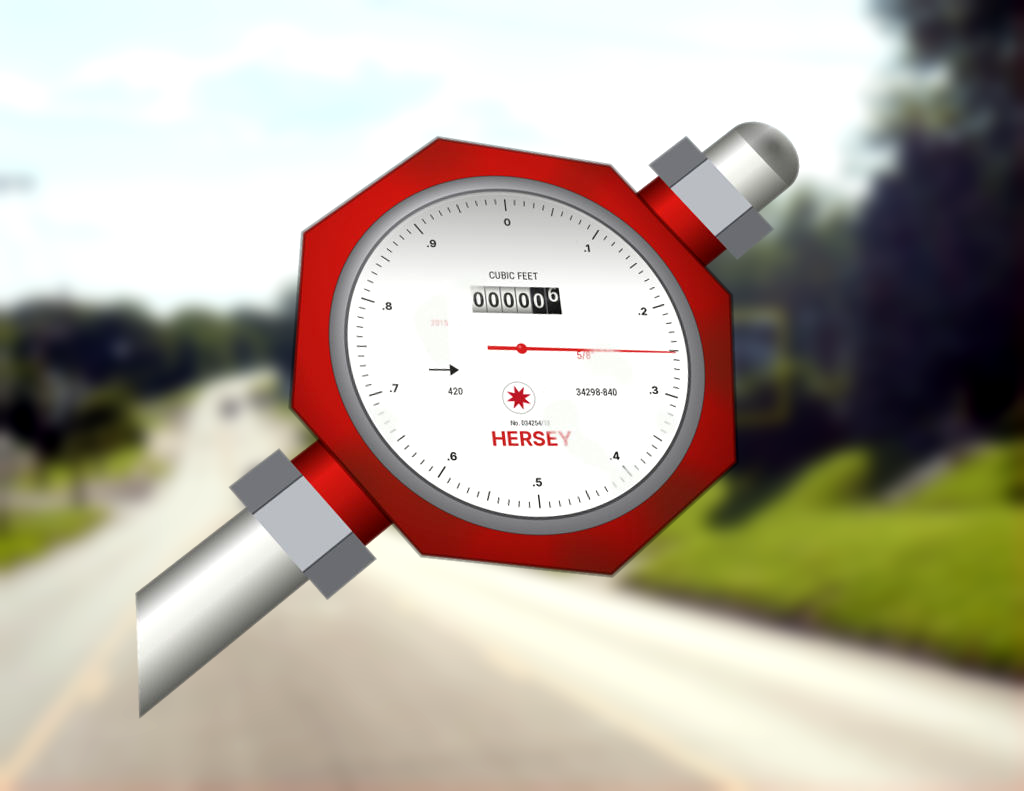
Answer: 6.25 ft³
